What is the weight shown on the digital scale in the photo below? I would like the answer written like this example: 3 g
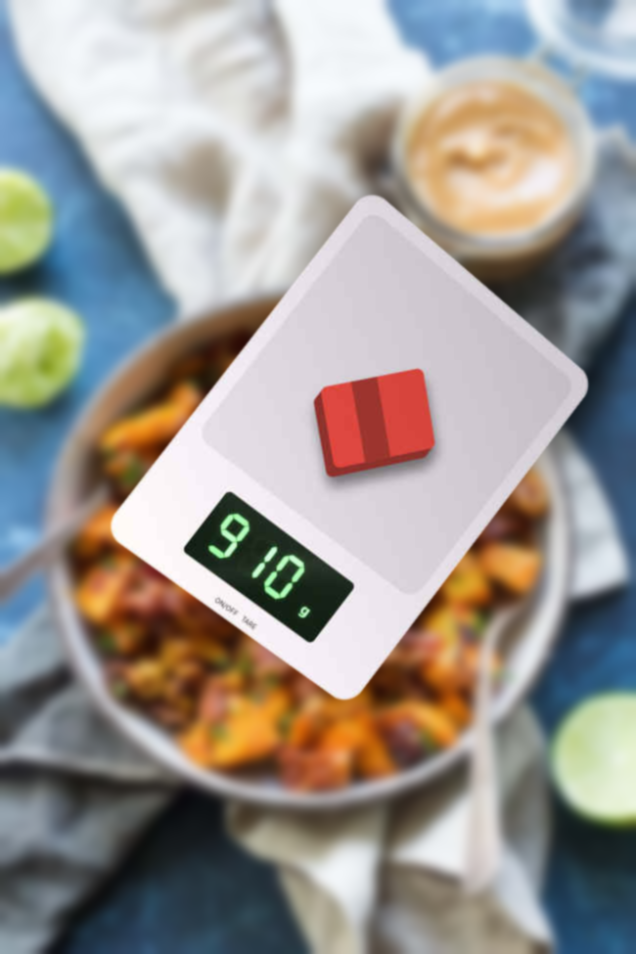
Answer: 910 g
